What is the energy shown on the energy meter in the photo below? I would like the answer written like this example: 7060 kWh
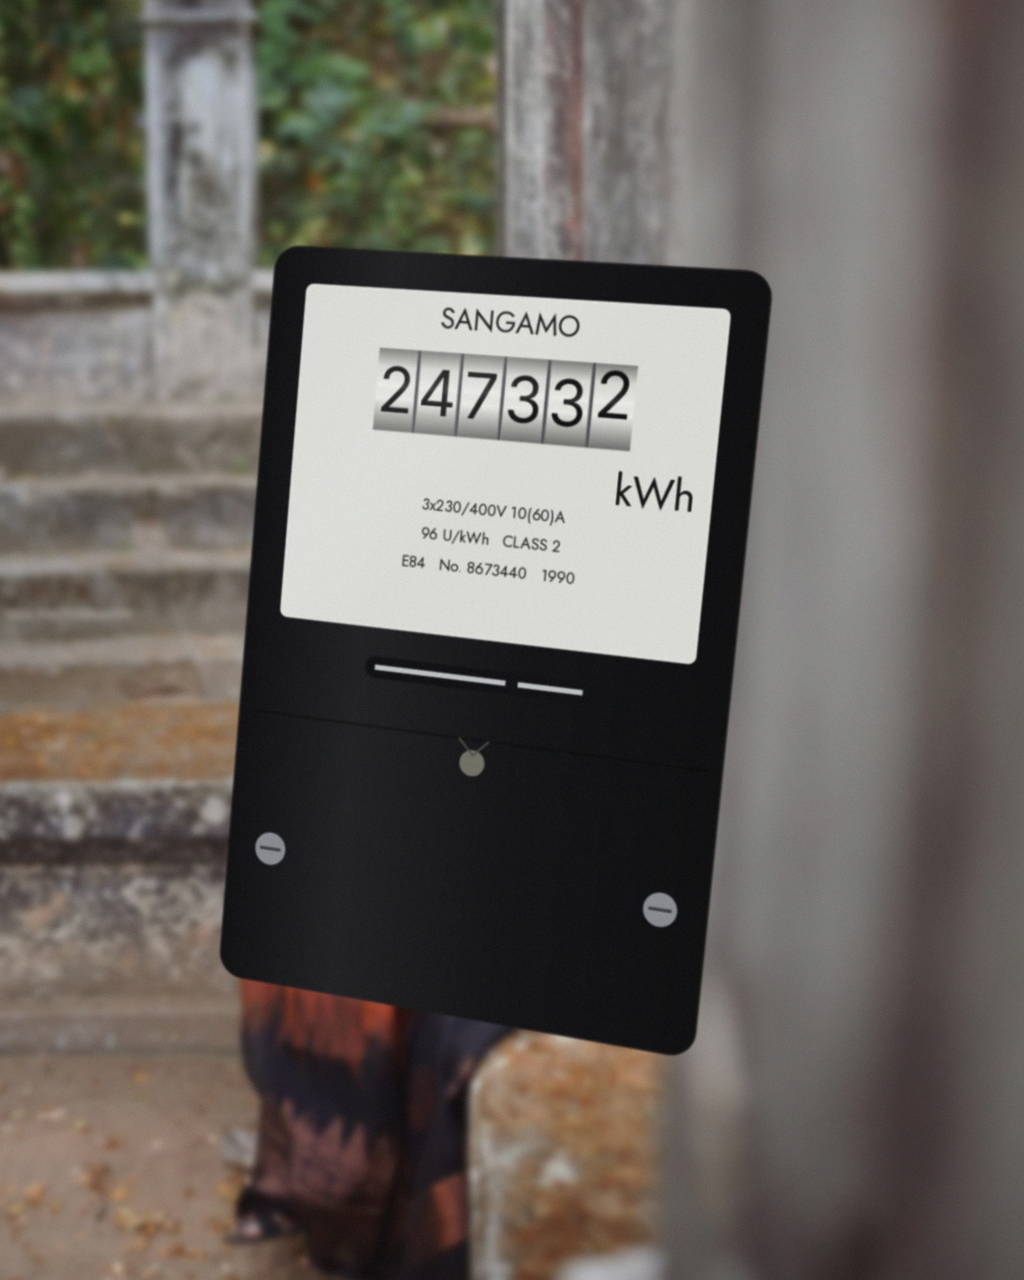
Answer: 247332 kWh
